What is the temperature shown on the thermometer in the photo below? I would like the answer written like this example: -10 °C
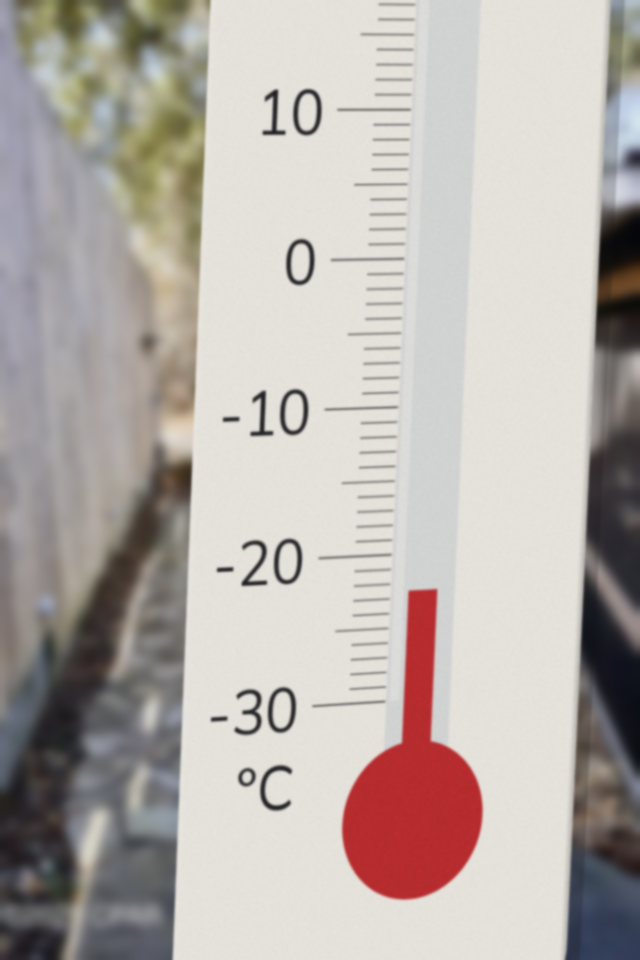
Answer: -22.5 °C
